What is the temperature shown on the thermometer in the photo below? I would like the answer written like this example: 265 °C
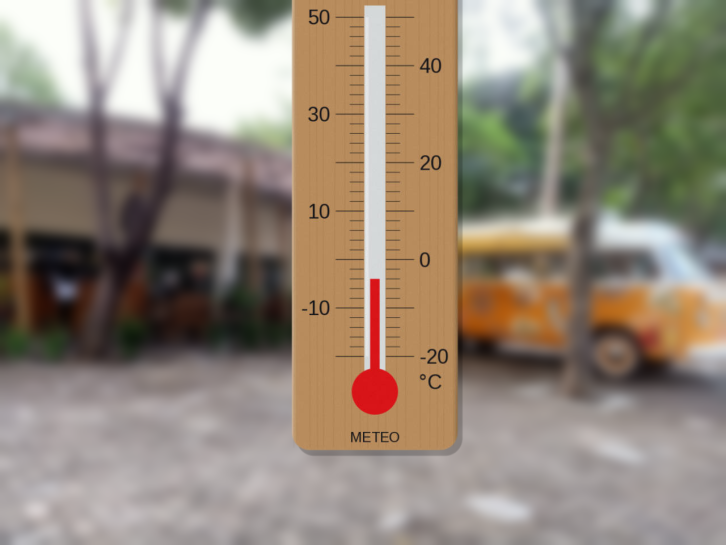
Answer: -4 °C
